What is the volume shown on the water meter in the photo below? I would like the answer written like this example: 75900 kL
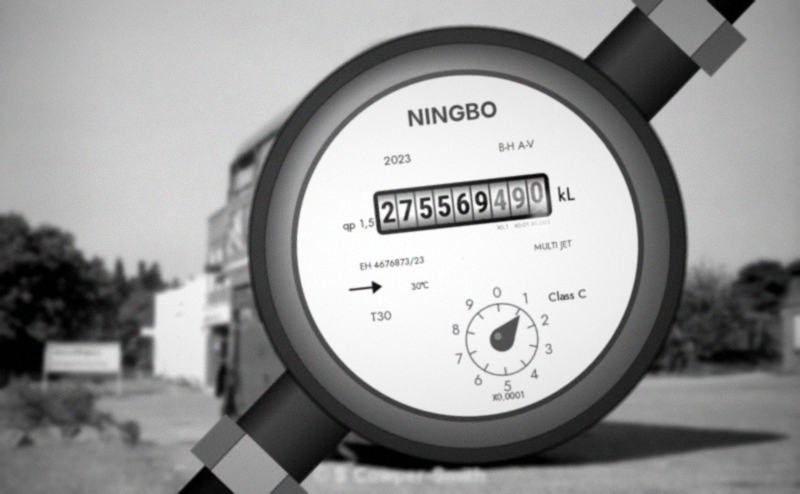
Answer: 275569.4901 kL
